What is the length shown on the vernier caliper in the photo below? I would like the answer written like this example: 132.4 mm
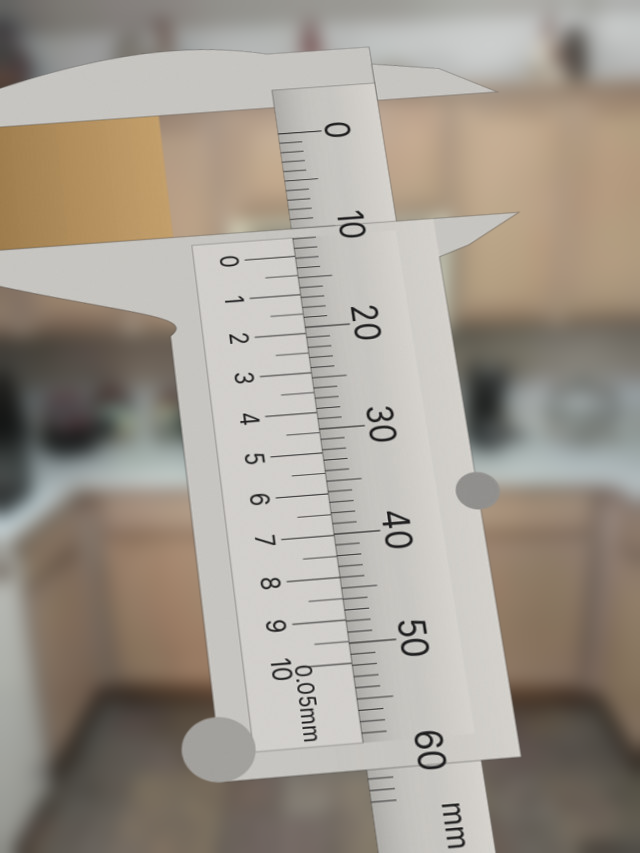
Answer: 12.8 mm
